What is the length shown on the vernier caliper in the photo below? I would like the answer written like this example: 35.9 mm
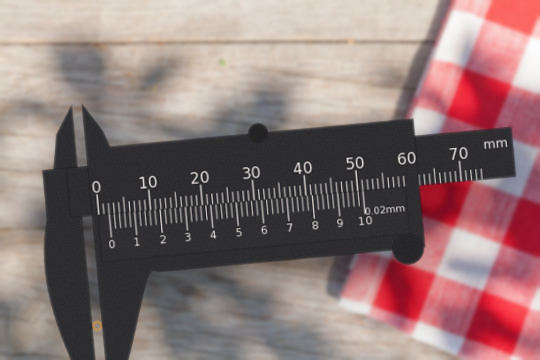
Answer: 2.0 mm
